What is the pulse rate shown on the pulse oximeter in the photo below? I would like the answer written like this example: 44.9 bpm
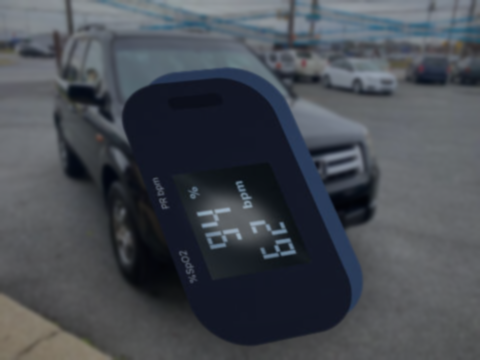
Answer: 62 bpm
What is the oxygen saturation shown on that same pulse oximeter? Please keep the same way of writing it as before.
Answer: 94 %
